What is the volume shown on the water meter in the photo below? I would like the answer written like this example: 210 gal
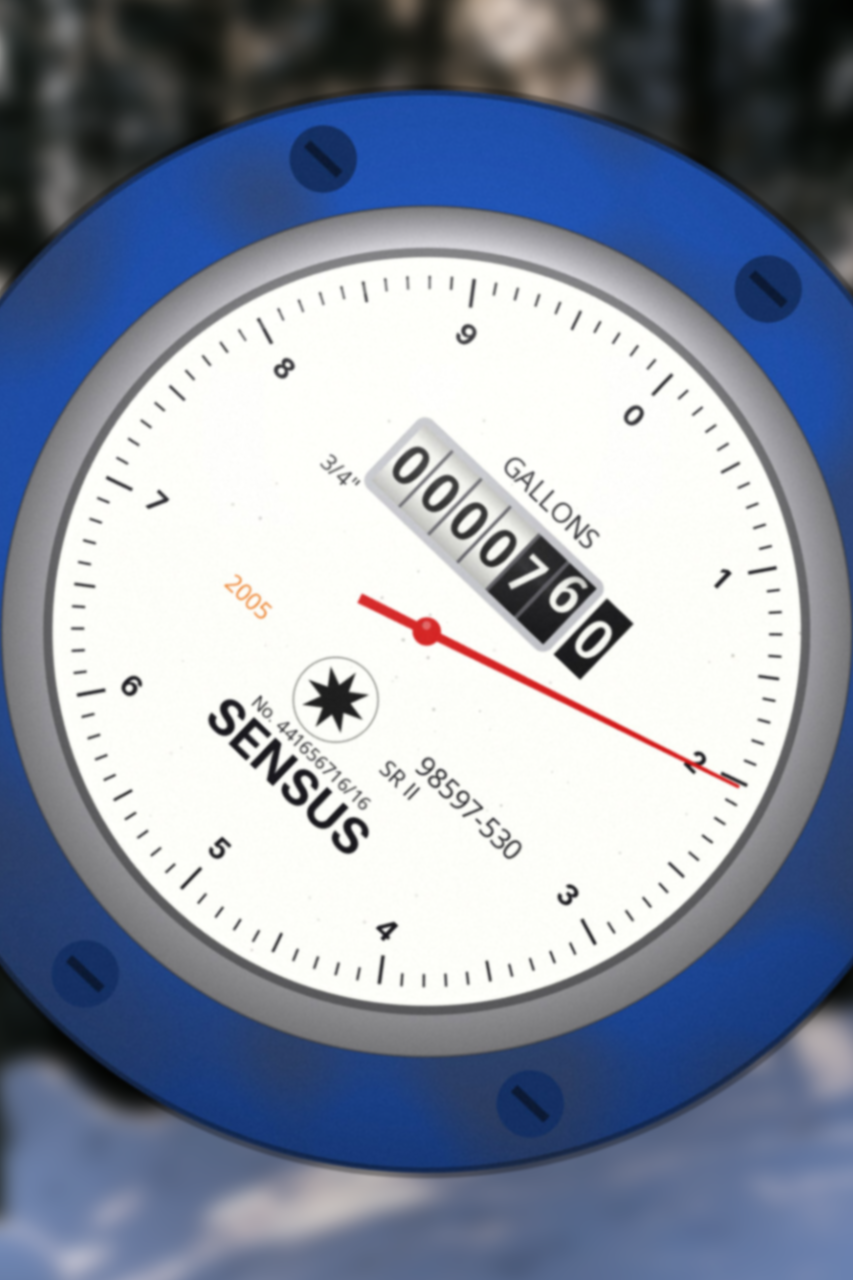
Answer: 762.0 gal
